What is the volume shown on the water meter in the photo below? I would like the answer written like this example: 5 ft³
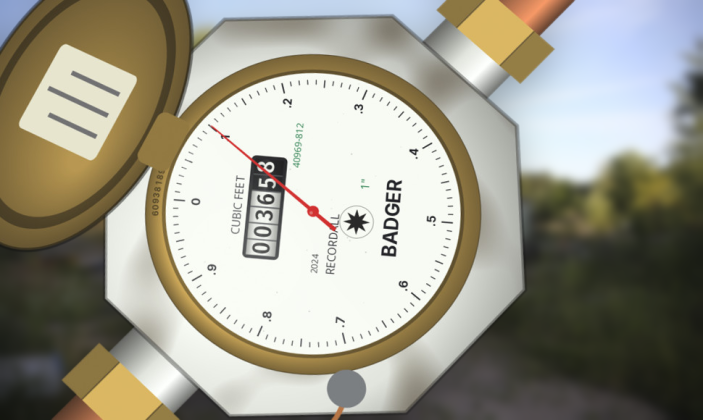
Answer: 3658.10 ft³
